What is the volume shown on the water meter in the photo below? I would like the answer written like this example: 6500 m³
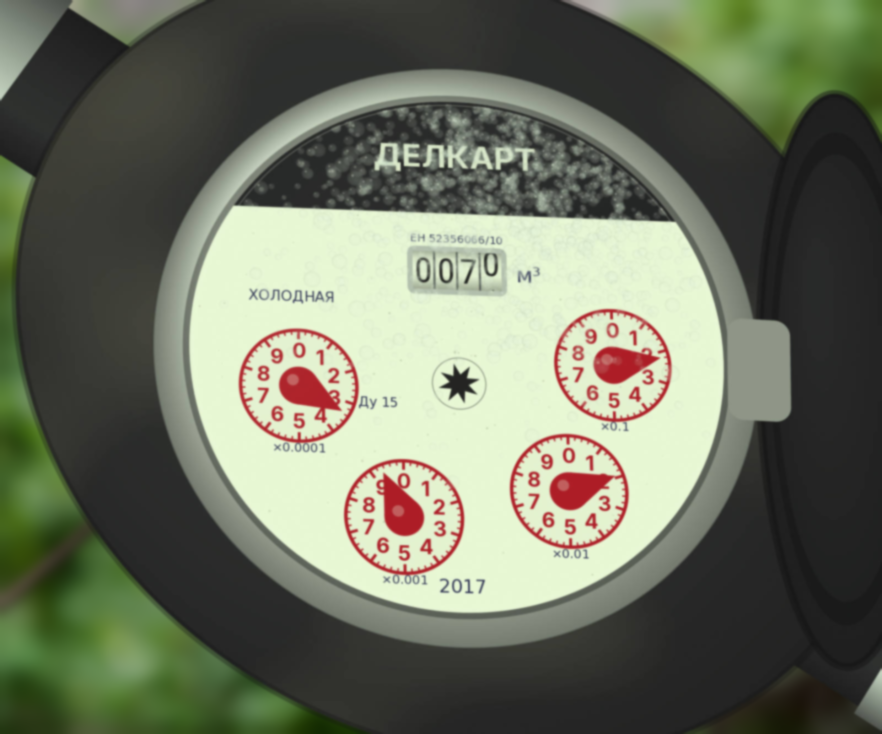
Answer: 70.2193 m³
